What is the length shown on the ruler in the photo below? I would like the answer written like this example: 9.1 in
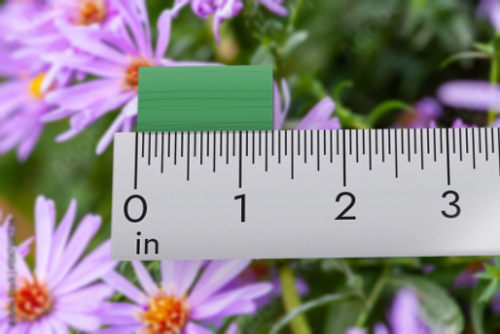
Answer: 1.3125 in
